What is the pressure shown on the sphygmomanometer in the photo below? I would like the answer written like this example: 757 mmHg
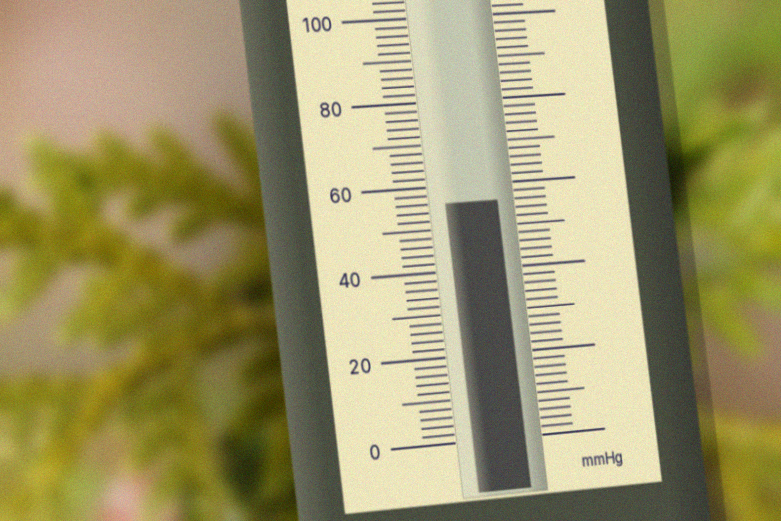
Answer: 56 mmHg
